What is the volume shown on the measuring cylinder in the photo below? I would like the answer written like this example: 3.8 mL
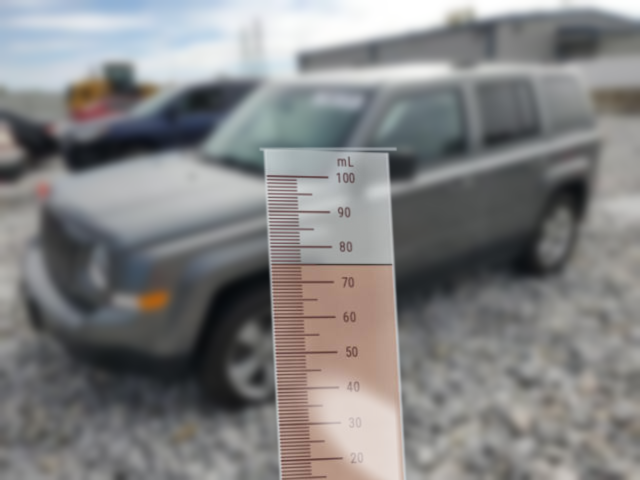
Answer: 75 mL
